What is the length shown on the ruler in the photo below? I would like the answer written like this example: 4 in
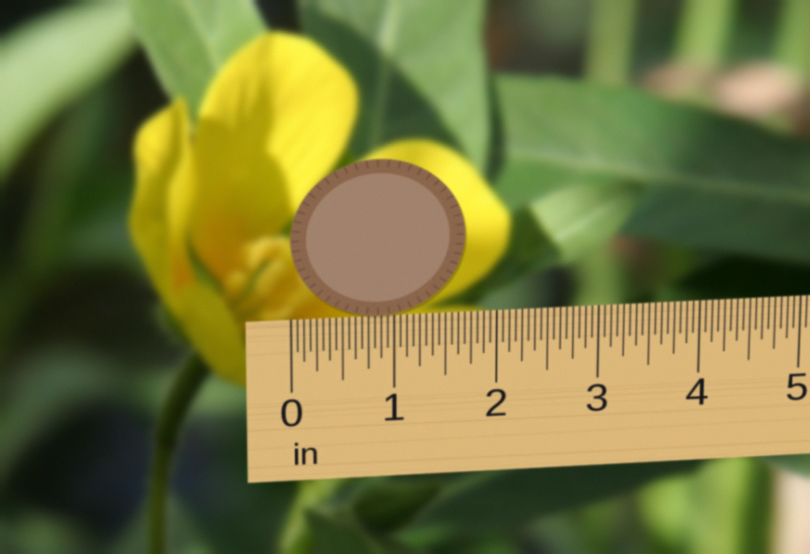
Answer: 1.6875 in
